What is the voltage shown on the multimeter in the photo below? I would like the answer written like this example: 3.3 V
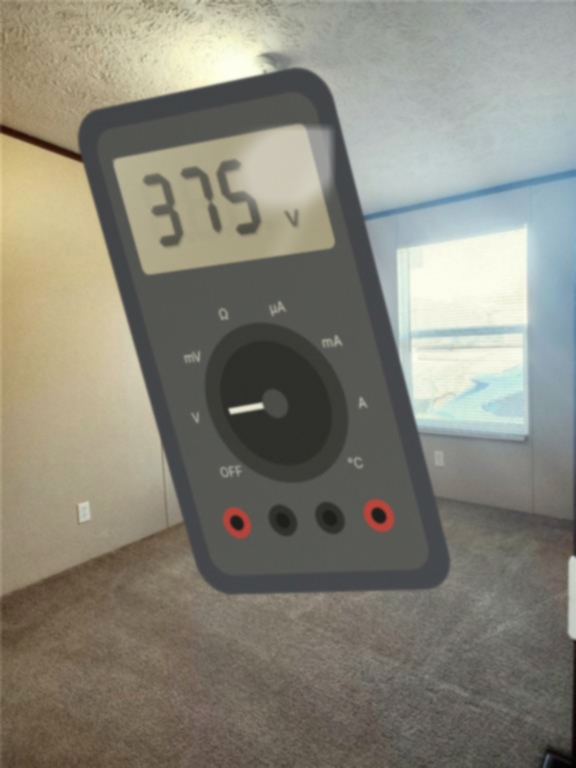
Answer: 375 V
